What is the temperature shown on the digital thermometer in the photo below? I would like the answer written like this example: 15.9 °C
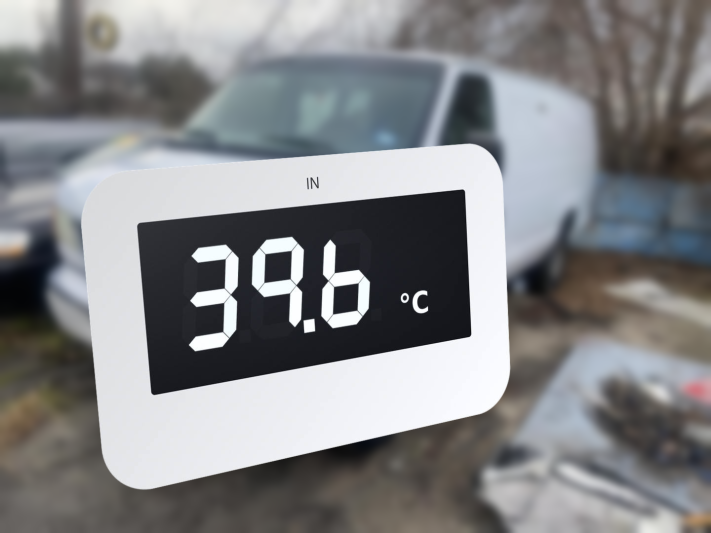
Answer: 39.6 °C
